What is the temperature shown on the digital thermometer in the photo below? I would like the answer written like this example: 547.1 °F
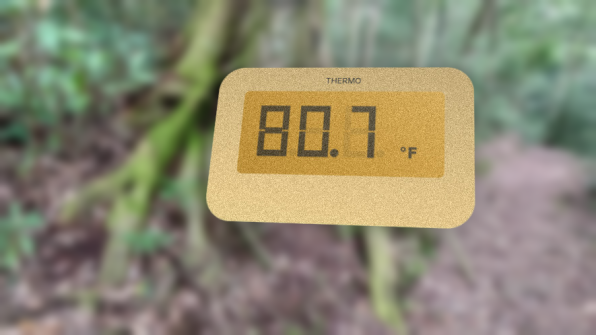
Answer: 80.7 °F
